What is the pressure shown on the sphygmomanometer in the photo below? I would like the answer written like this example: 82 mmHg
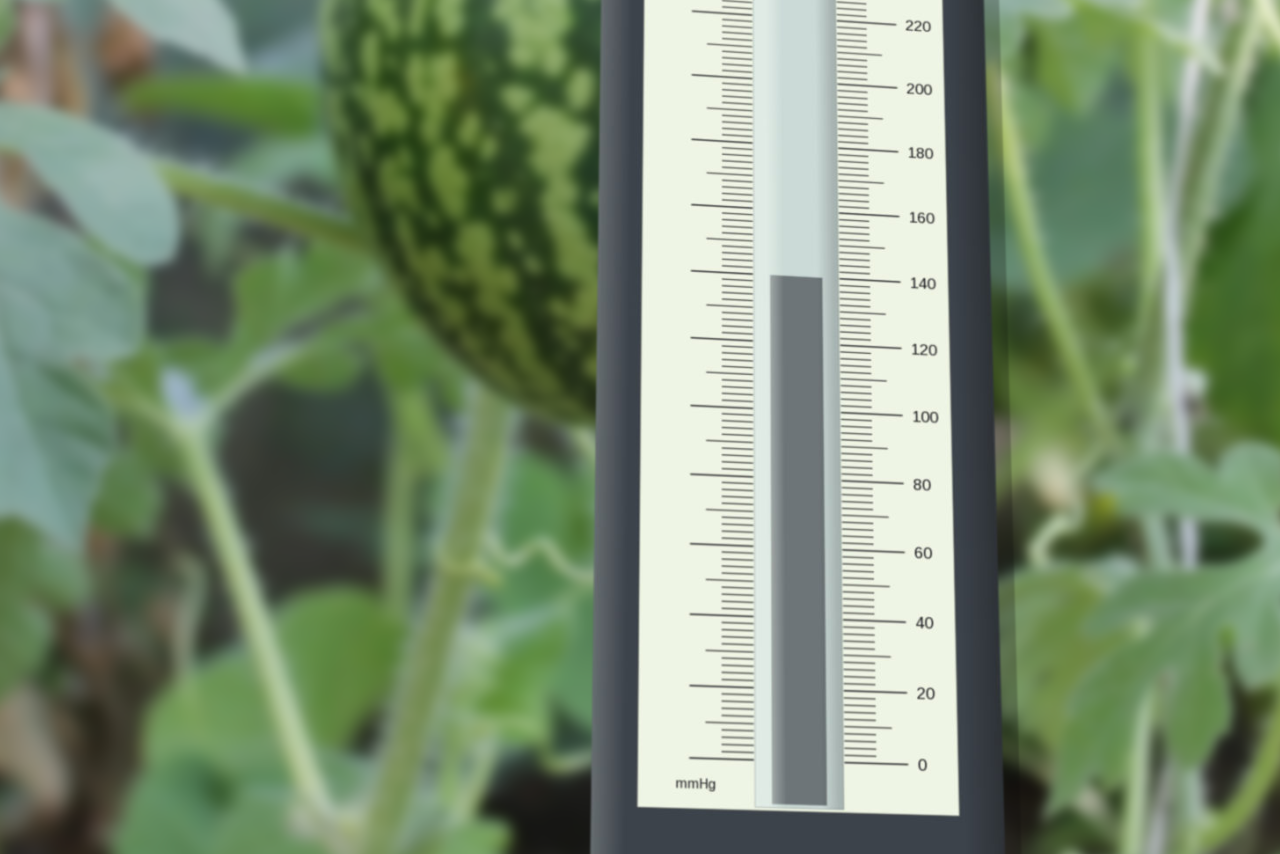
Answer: 140 mmHg
